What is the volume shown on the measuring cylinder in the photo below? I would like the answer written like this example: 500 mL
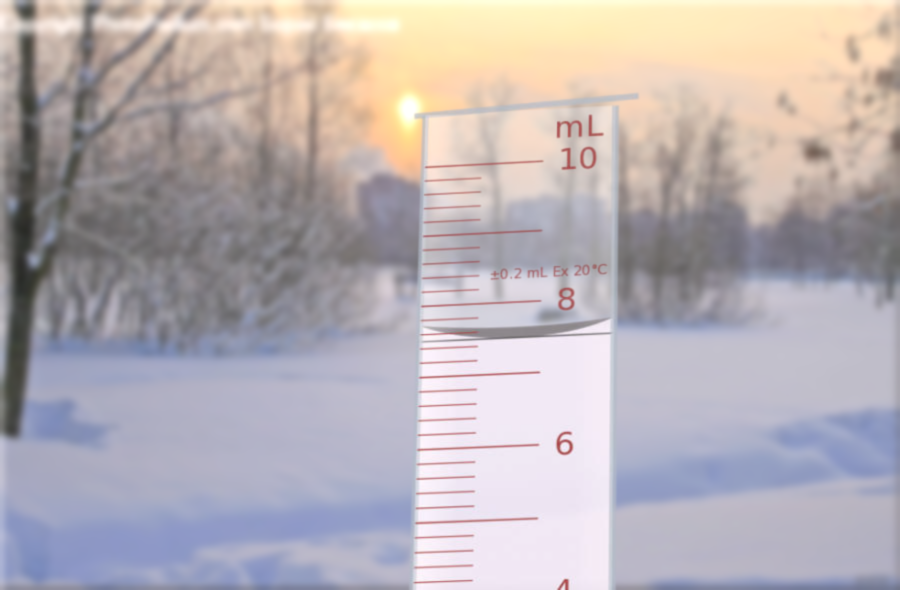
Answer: 7.5 mL
